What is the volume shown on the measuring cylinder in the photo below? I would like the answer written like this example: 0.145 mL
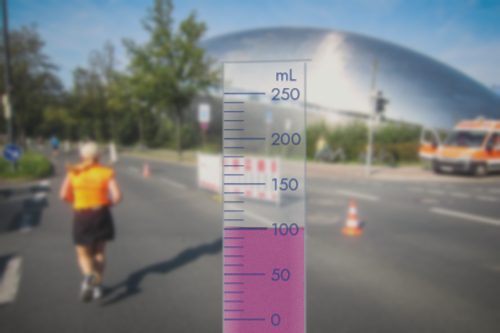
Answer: 100 mL
